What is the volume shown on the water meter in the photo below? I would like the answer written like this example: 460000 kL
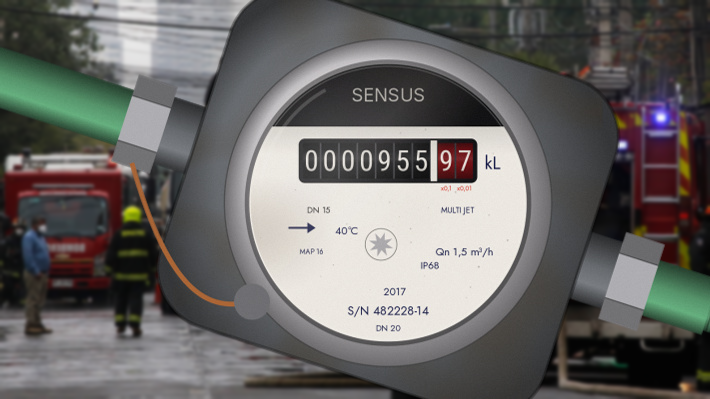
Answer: 955.97 kL
